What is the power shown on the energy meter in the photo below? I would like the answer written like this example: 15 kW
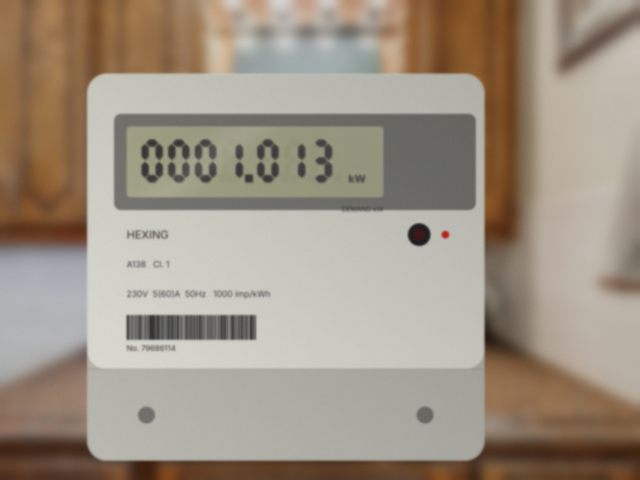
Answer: 1.013 kW
